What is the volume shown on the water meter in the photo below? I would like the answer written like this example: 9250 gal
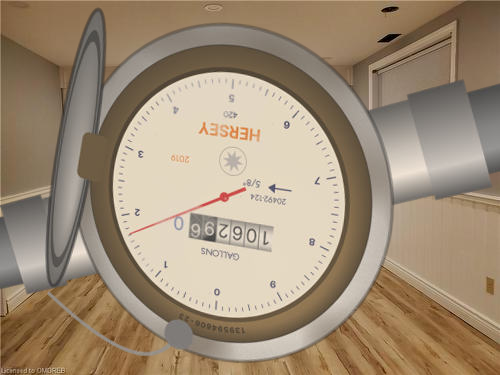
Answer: 1062961.7 gal
